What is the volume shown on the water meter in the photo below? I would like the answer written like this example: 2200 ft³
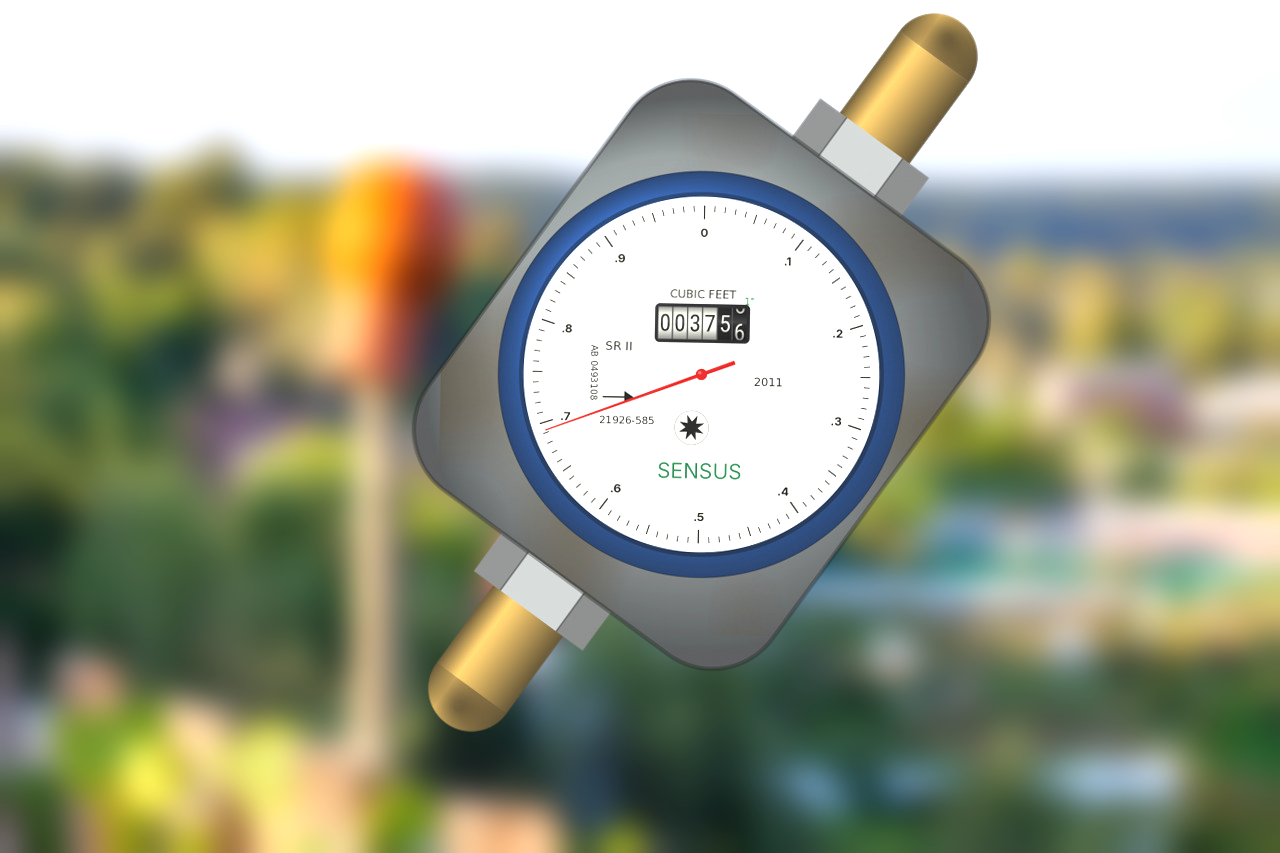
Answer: 3755.69 ft³
